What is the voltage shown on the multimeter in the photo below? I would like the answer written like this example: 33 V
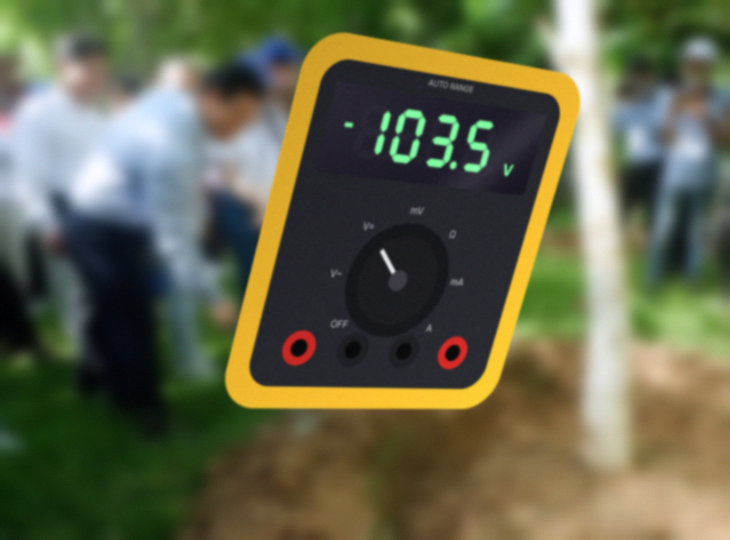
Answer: -103.5 V
